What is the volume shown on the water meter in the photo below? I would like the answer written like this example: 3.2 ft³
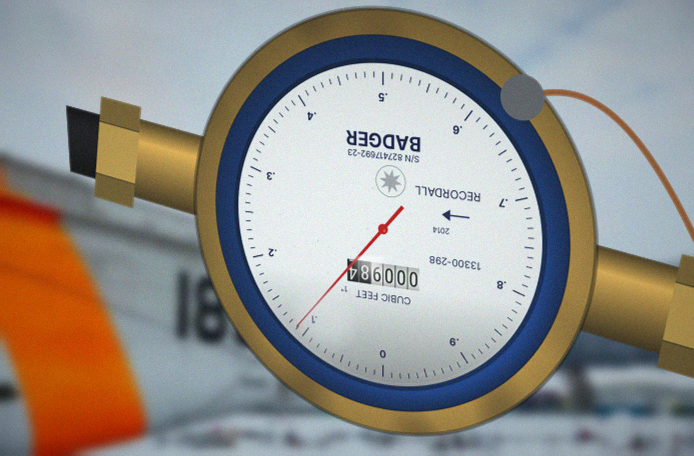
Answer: 984.11 ft³
